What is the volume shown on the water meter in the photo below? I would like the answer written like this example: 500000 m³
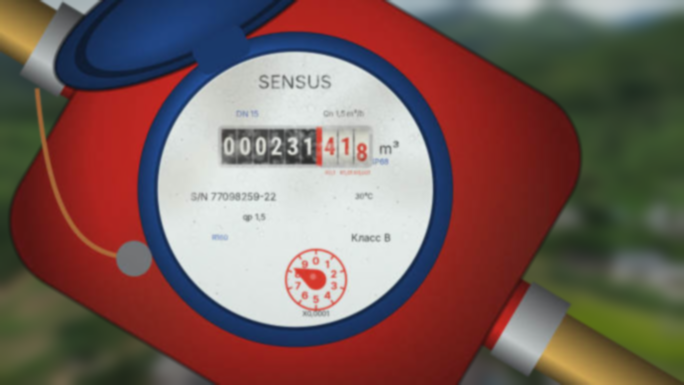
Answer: 231.4178 m³
